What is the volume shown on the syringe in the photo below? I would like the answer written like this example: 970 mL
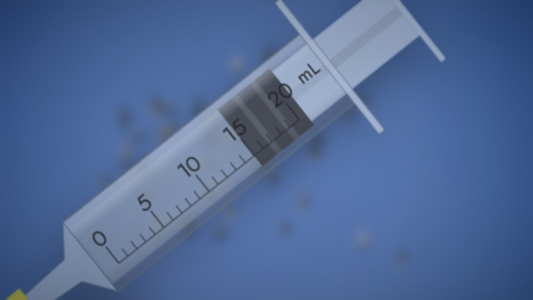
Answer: 15 mL
